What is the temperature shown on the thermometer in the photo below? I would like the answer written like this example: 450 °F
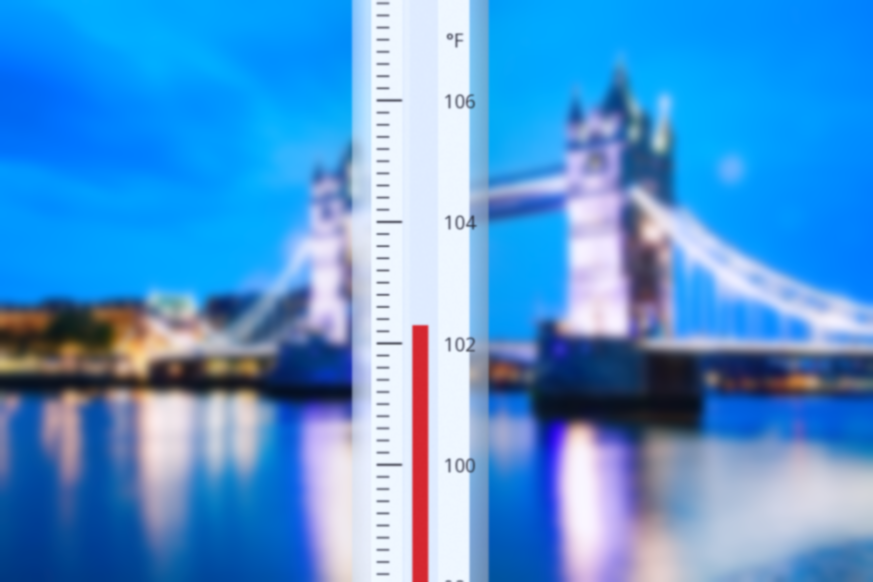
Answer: 102.3 °F
